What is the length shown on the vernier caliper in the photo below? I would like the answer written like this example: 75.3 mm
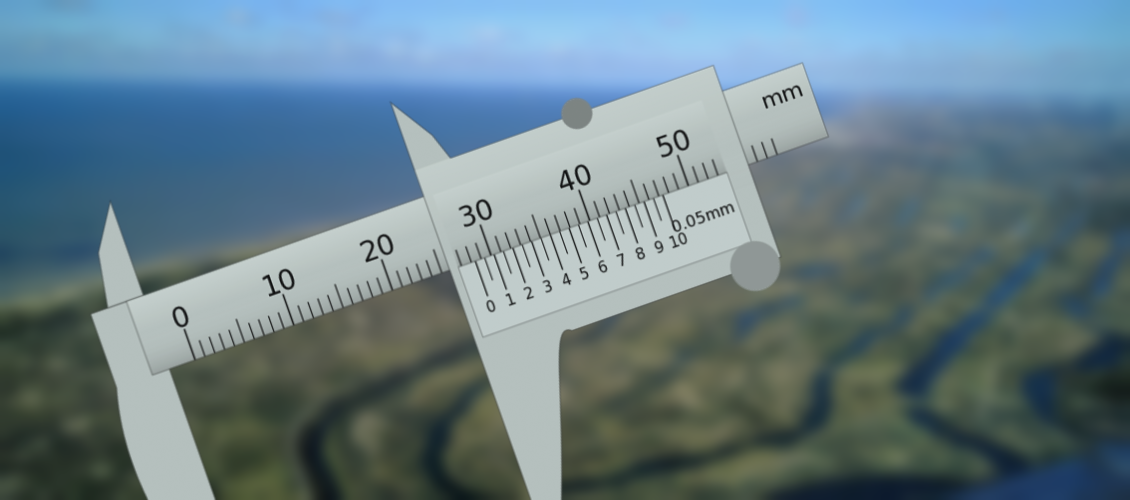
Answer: 28.4 mm
